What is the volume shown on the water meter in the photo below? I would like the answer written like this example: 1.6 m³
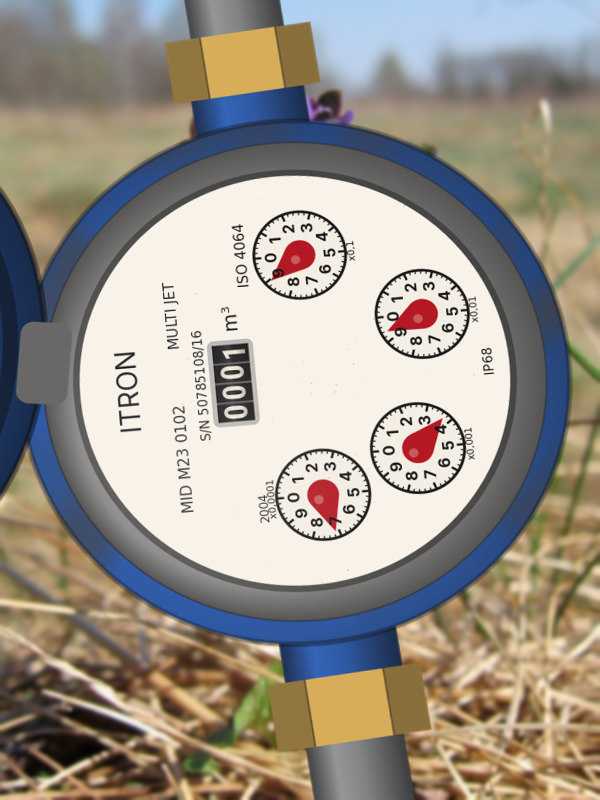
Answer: 0.8937 m³
